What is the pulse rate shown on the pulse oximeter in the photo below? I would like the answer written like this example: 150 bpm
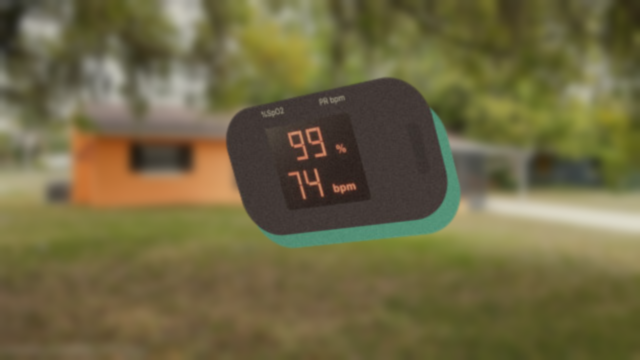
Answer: 74 bpm
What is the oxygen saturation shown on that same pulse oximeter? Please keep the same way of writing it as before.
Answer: 99 %
